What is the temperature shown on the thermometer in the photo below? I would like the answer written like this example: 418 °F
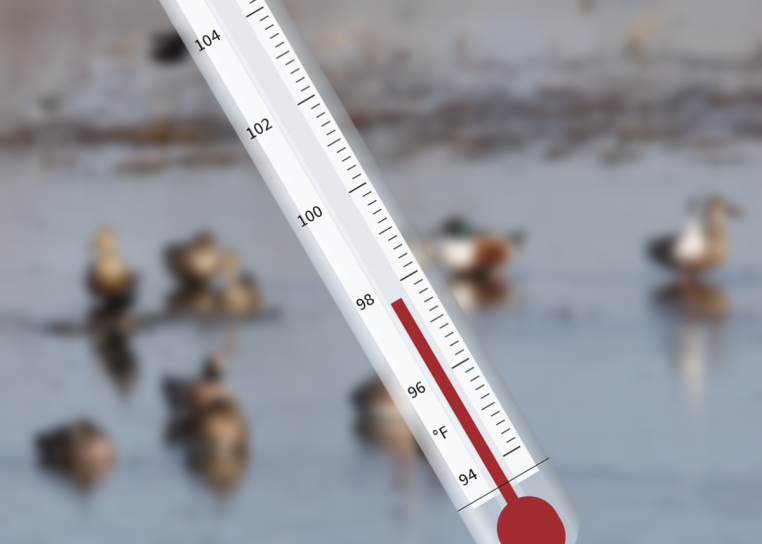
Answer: 97.7 °F
